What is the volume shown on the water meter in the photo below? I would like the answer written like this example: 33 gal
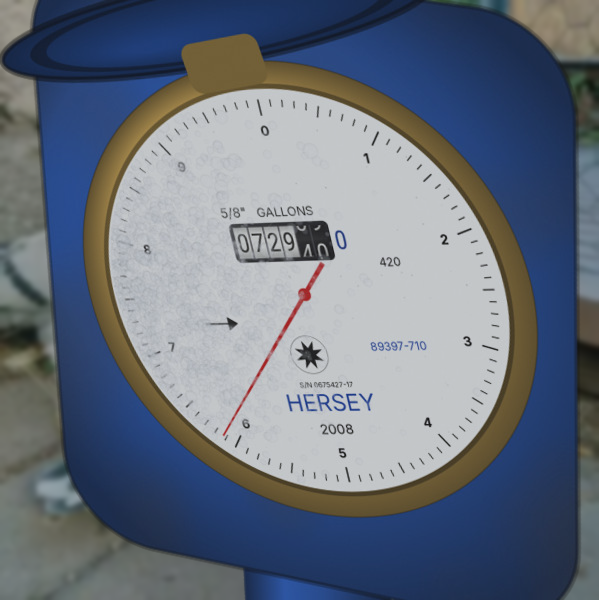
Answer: 729396.1 gal
